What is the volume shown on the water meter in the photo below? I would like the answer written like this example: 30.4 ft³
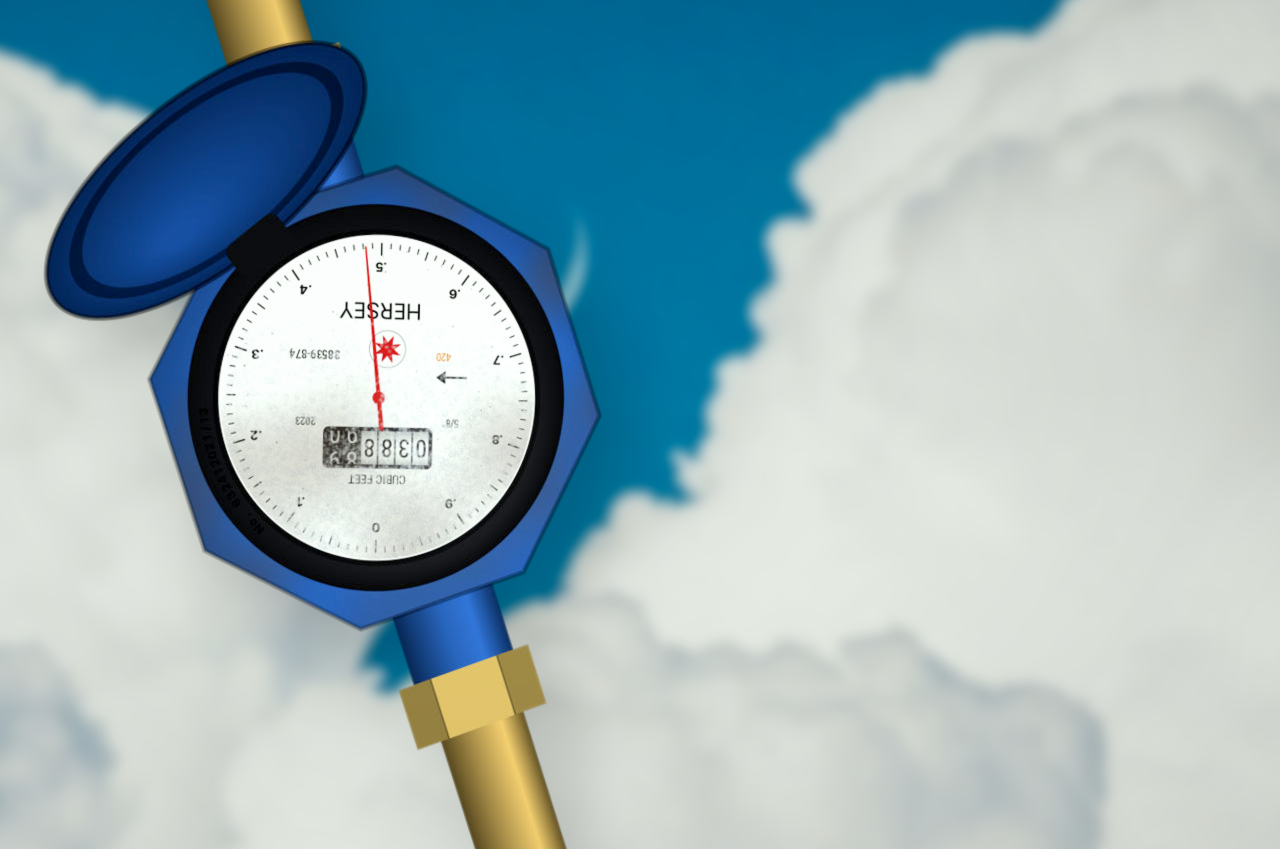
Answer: 38889.48 ft³
